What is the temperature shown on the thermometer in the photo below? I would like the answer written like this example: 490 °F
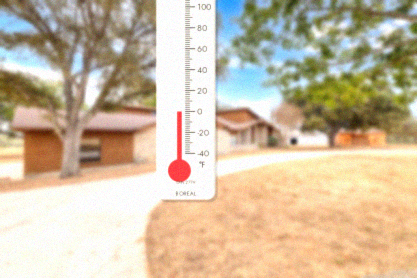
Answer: 0 °F
